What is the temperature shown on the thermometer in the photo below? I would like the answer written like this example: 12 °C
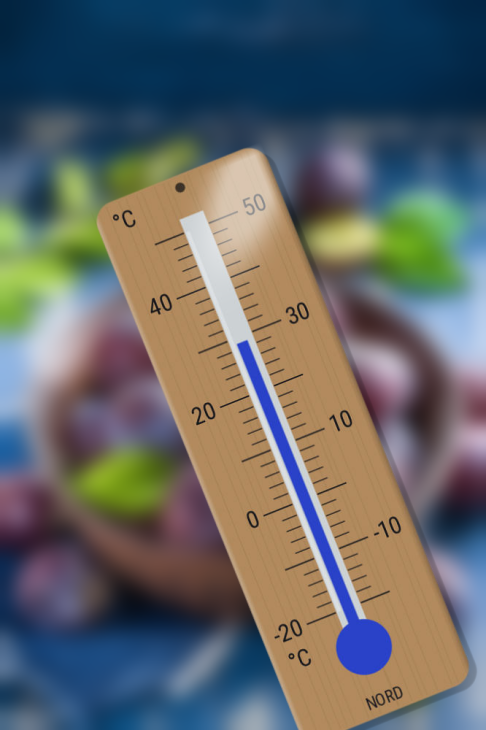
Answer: 29 °C
